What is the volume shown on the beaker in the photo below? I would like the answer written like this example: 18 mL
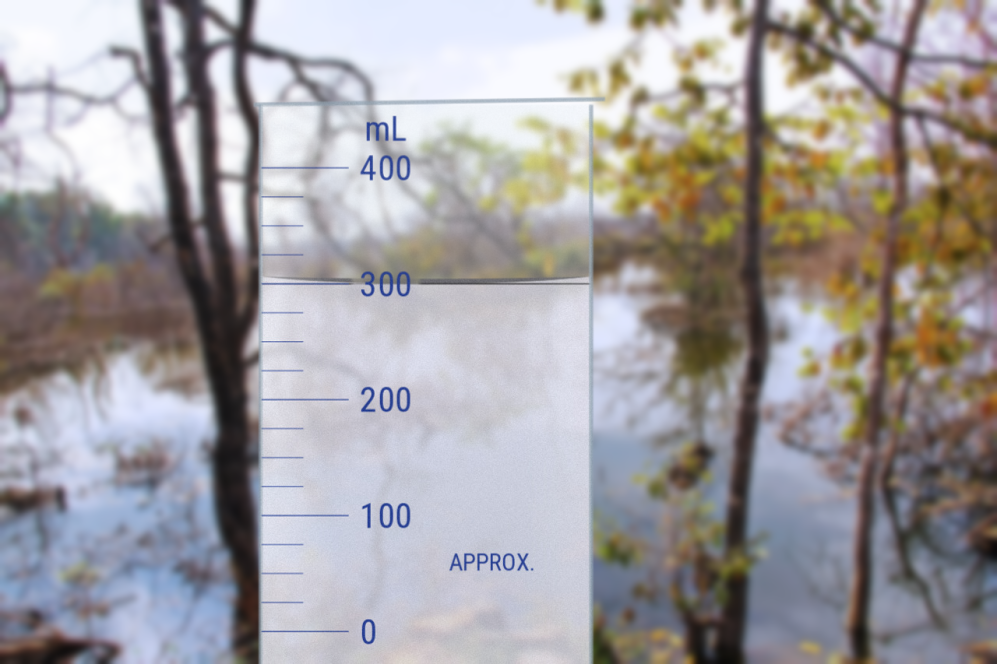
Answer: 300 mL
